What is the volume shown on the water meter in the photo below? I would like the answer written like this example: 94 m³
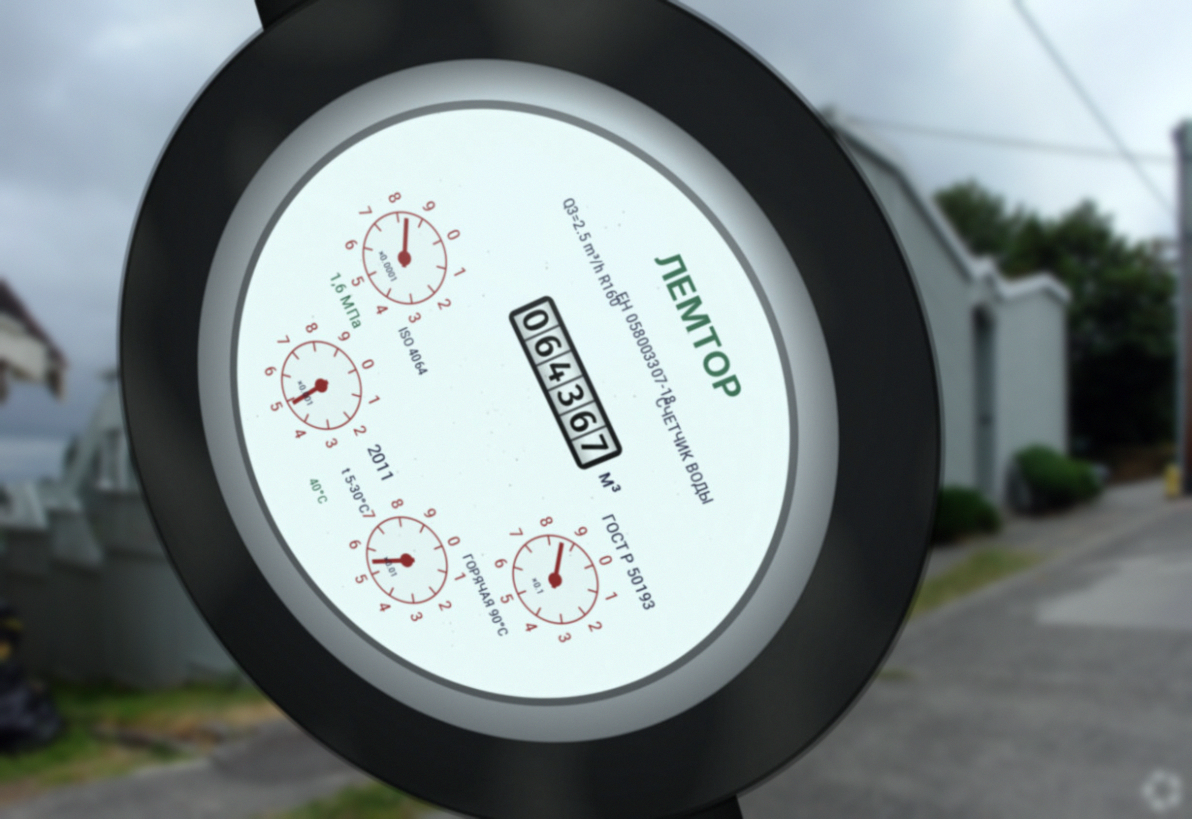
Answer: 64367.8548 m³
